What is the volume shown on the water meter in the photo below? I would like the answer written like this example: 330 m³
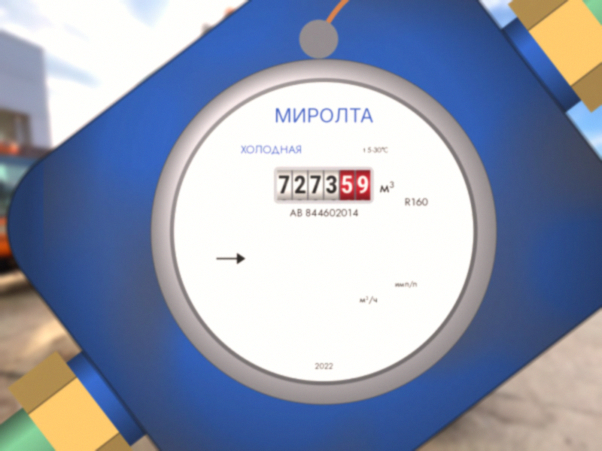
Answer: 7273.59 m³
